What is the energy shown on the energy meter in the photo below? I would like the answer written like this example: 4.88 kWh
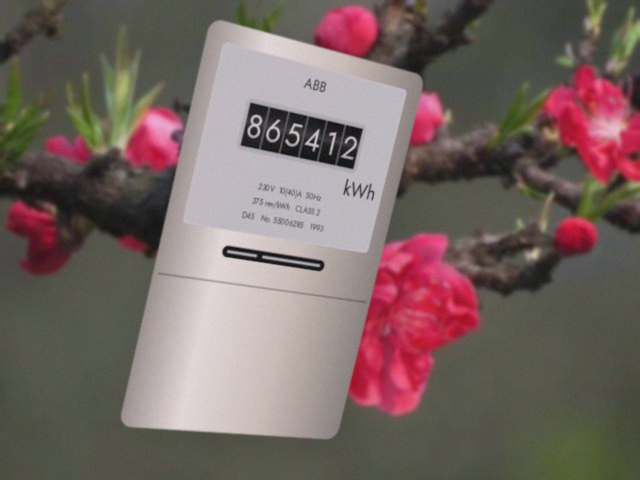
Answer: 865412 kWh
